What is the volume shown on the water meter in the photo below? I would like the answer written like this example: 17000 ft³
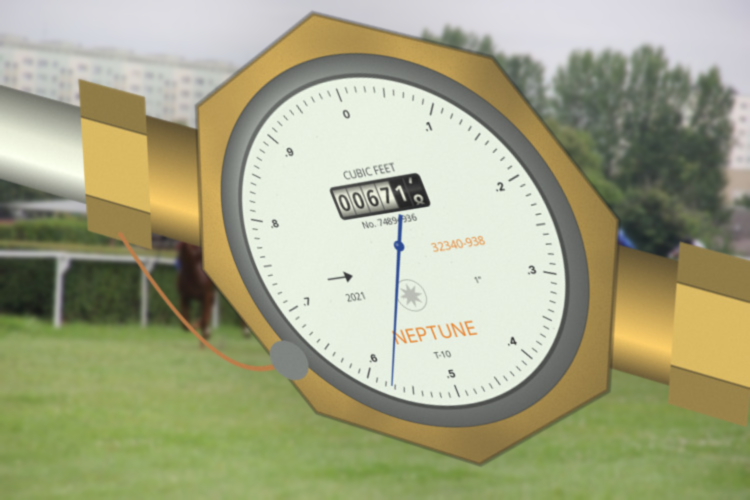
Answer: 6717.57 ft³
